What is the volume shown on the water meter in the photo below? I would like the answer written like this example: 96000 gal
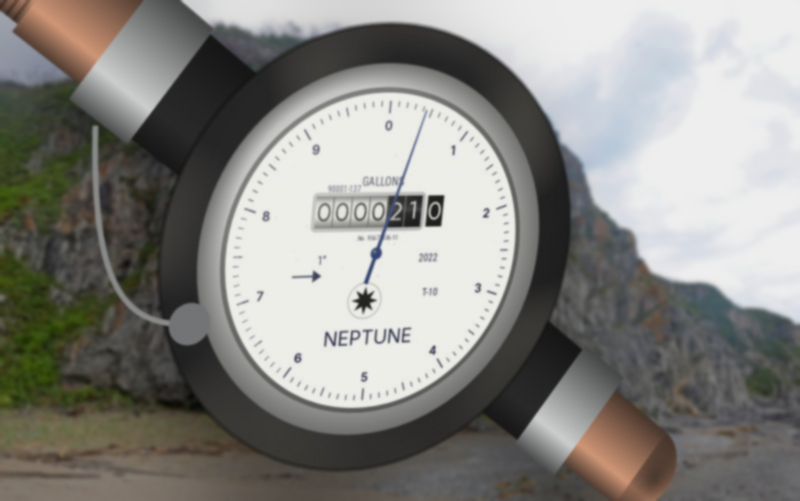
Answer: 210.4 gal
